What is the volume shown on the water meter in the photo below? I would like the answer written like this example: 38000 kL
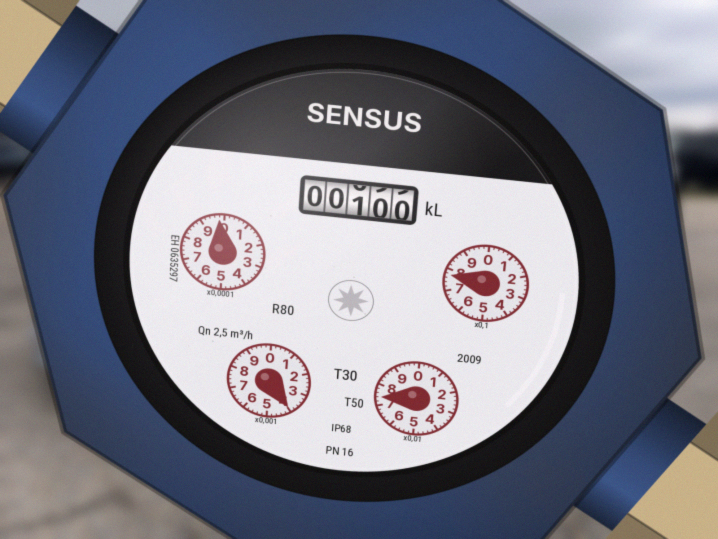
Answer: 99.7739 kL
